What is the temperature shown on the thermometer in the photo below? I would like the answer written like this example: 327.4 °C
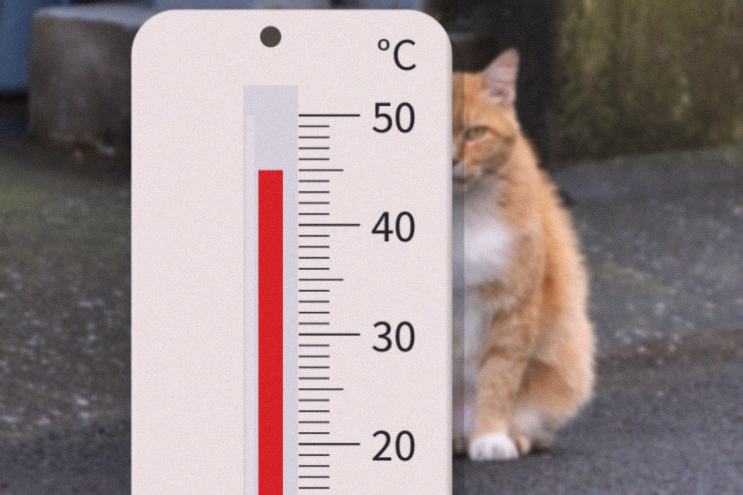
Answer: 45 °C
